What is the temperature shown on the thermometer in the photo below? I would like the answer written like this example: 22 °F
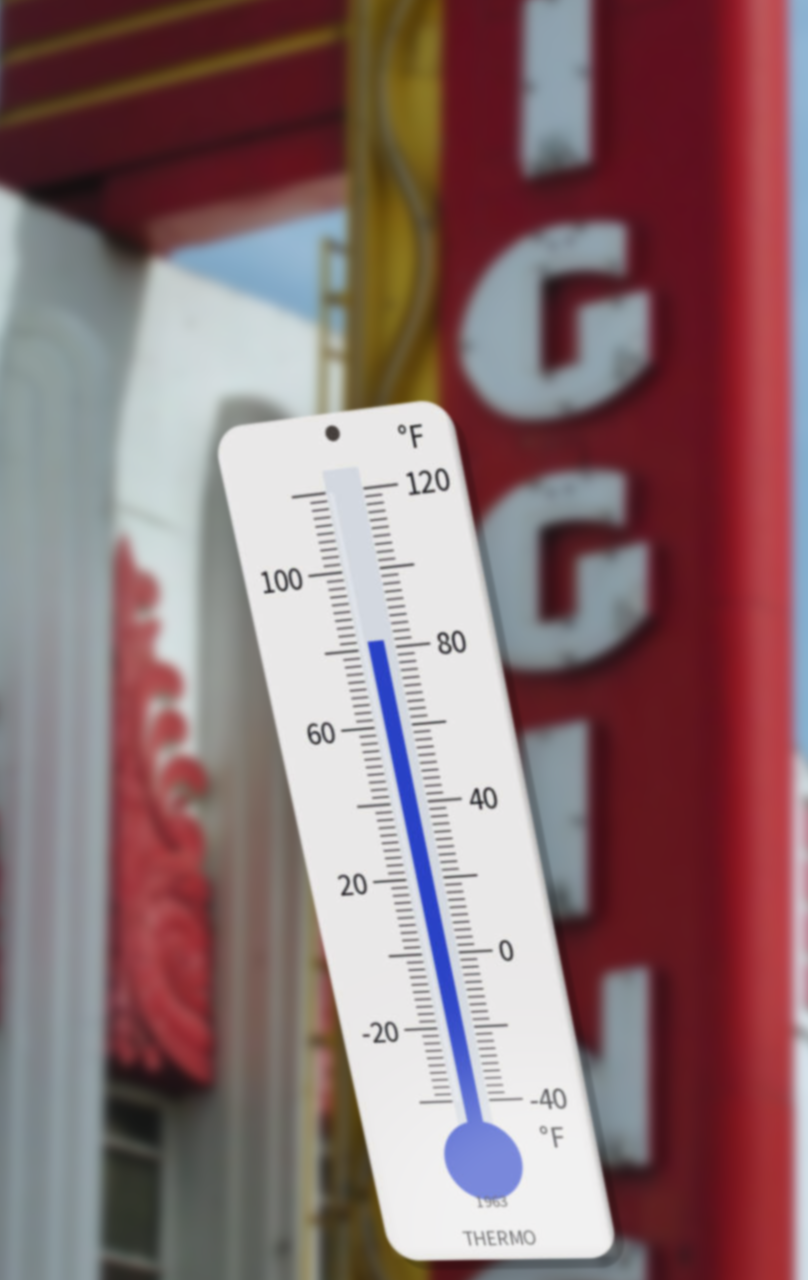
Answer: 82 °F
